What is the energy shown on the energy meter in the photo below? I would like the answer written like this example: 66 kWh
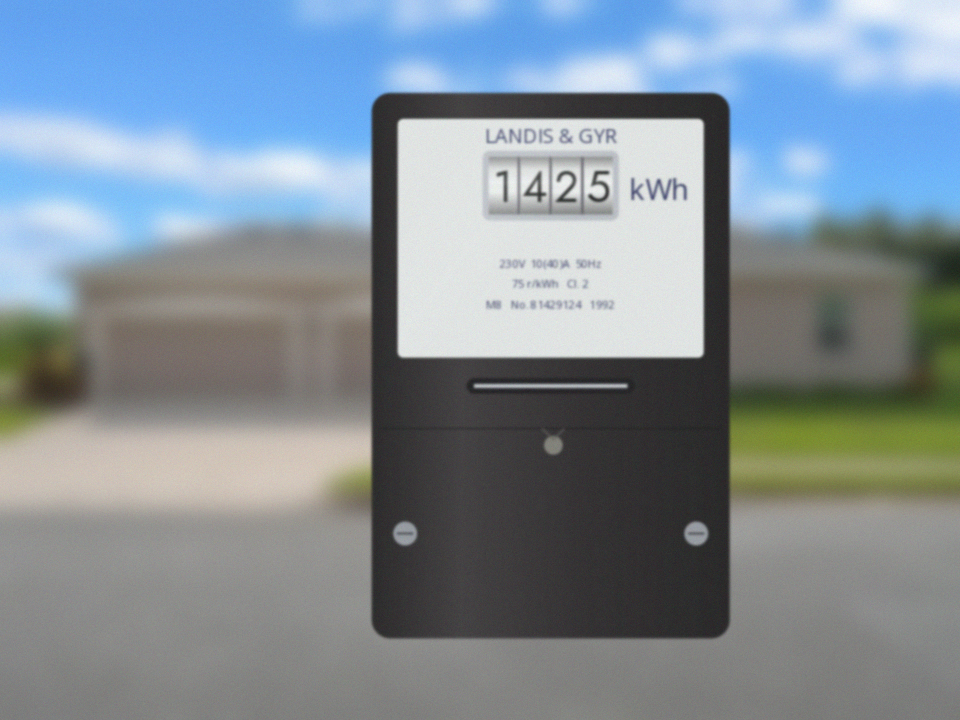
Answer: 1425 kWh
